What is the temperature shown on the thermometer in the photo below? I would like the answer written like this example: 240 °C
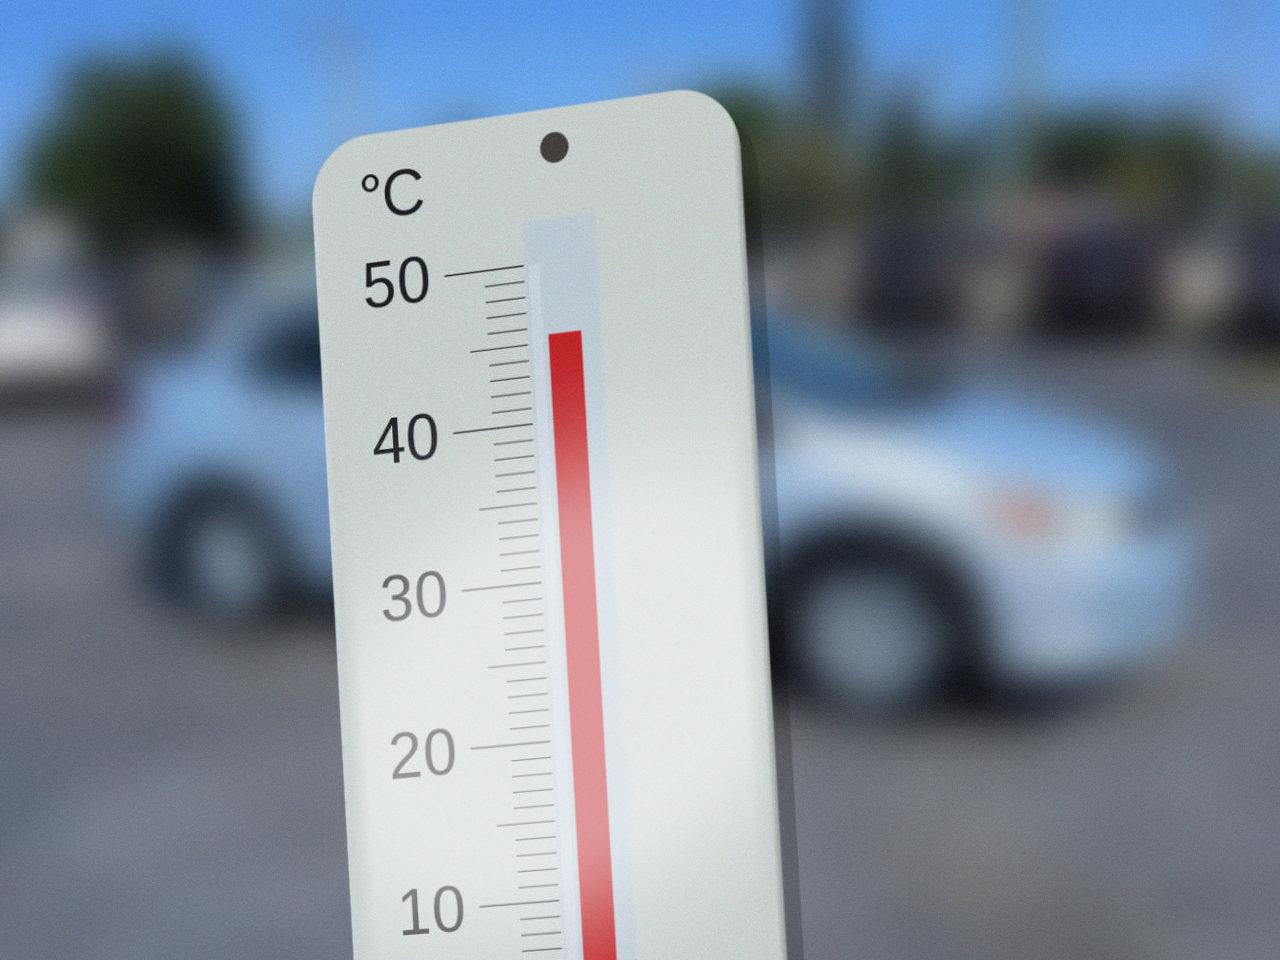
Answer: 45.5 °C
